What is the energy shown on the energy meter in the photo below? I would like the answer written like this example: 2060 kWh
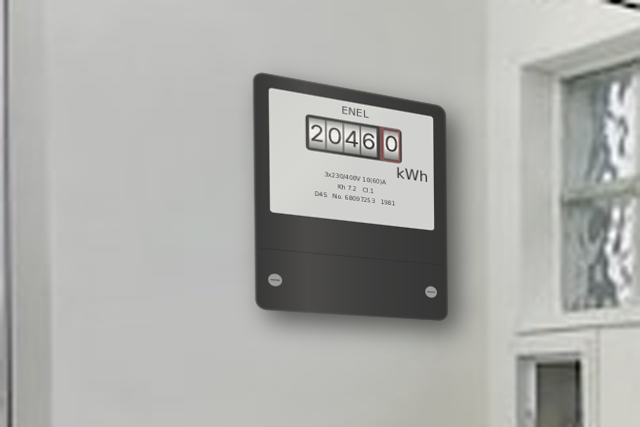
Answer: 2046.0 kWh
